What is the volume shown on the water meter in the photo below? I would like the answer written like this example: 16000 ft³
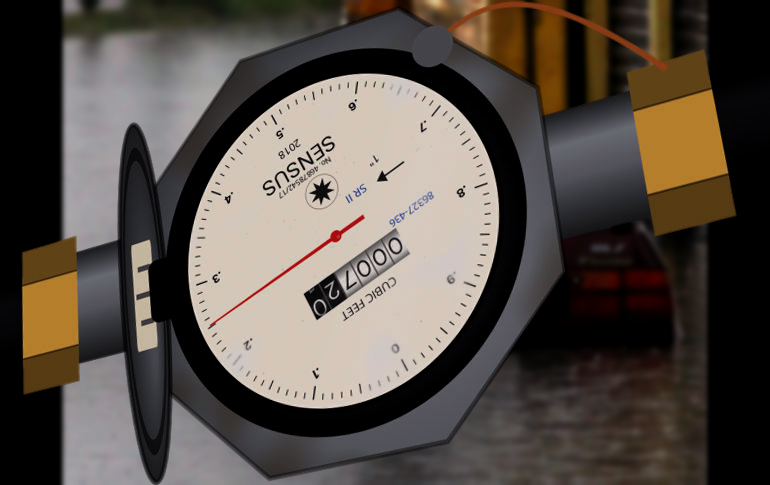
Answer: 720.25 ft³
